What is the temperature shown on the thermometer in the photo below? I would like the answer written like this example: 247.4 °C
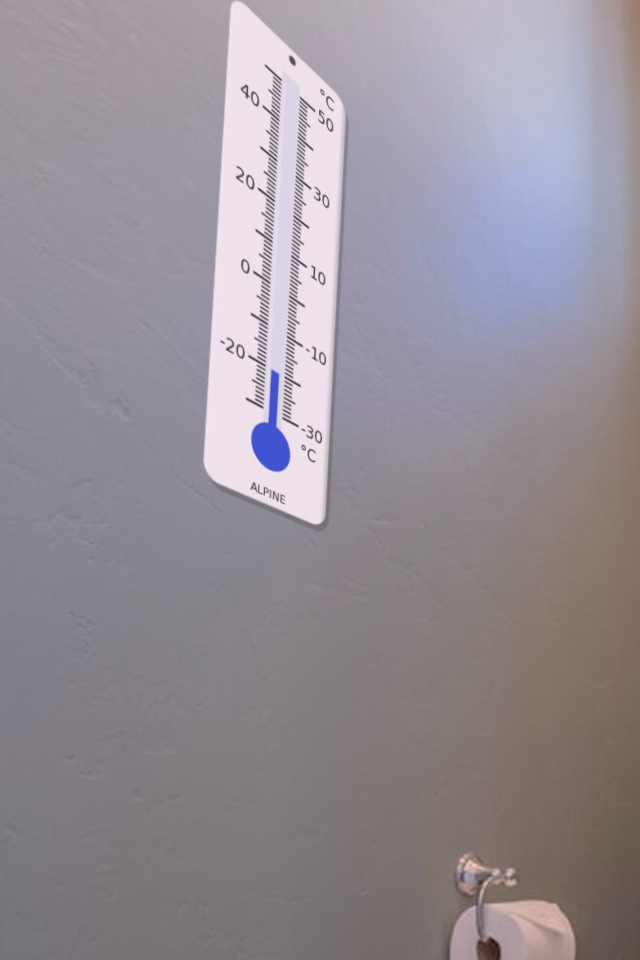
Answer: -20 °C
